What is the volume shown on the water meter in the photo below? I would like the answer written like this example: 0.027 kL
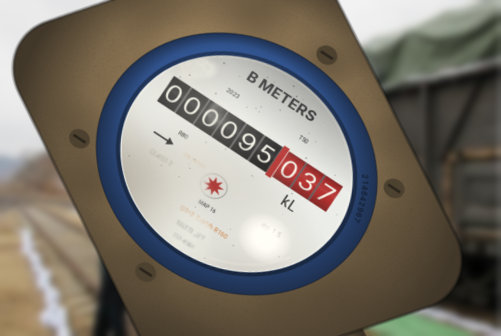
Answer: 95.037 kL
